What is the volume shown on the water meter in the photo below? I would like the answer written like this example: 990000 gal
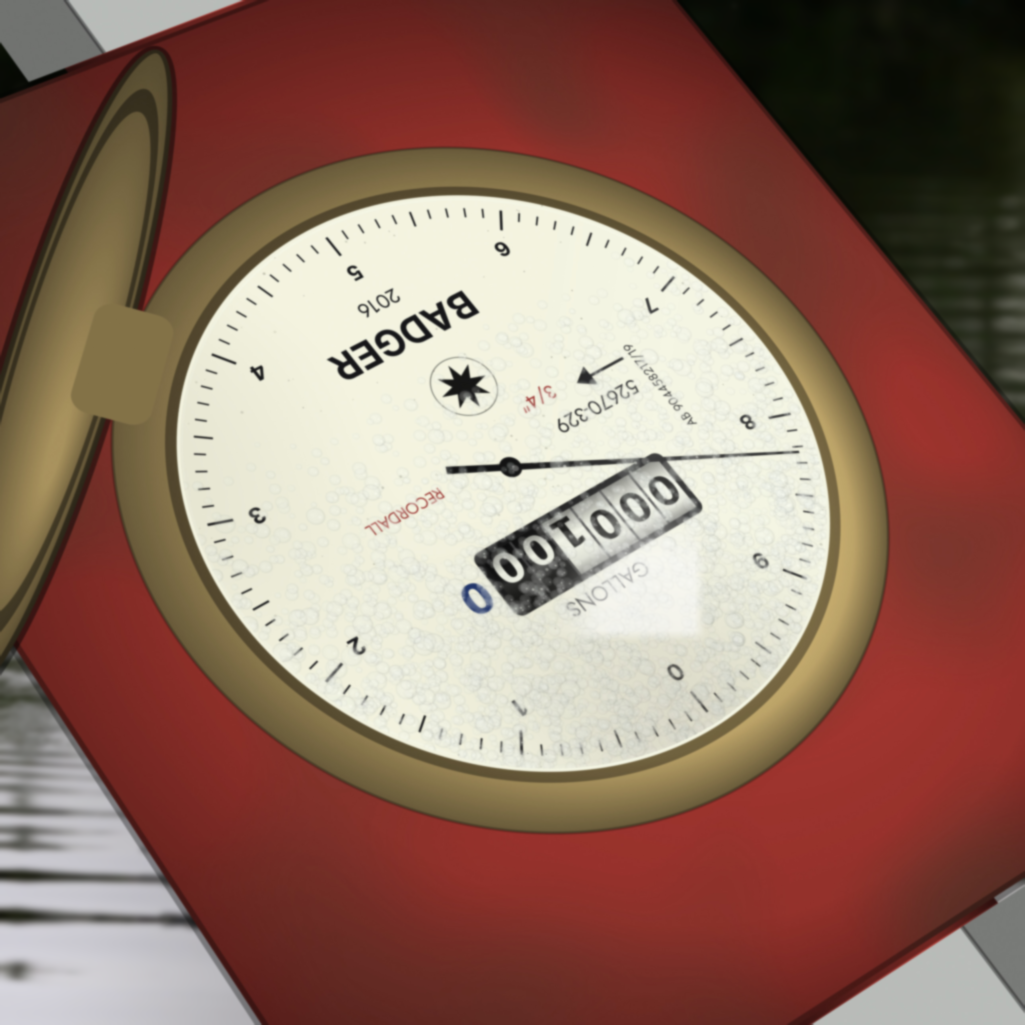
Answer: 998.2 gal
